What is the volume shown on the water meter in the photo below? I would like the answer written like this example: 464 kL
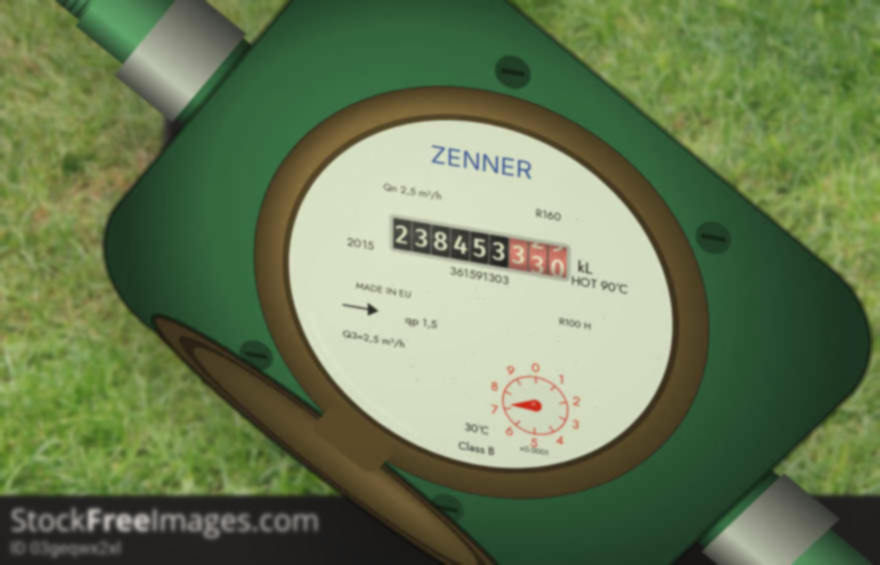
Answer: 238453.3297 kL
